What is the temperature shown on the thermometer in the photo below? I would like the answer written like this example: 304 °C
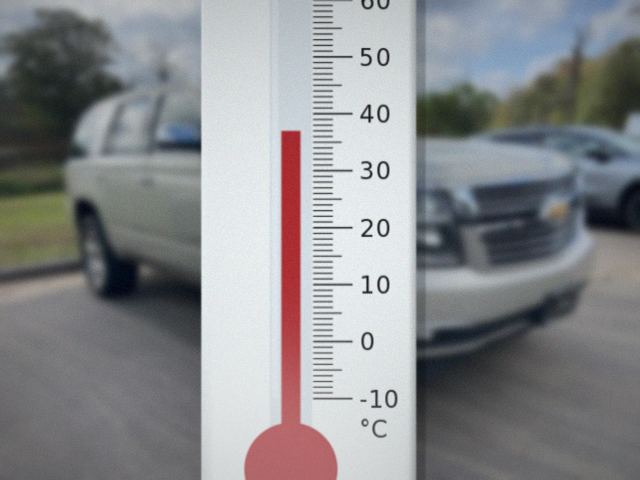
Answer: 37 °C
